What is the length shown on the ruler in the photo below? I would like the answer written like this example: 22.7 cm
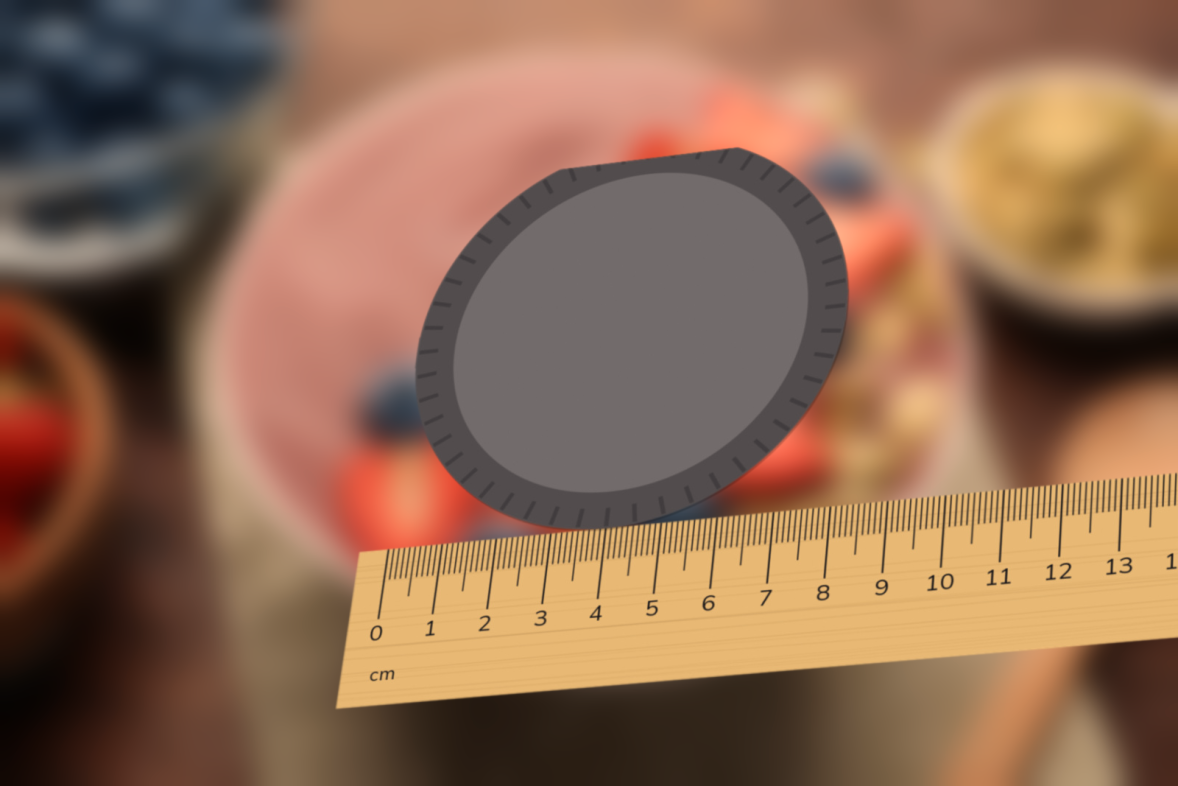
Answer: 8 cm
